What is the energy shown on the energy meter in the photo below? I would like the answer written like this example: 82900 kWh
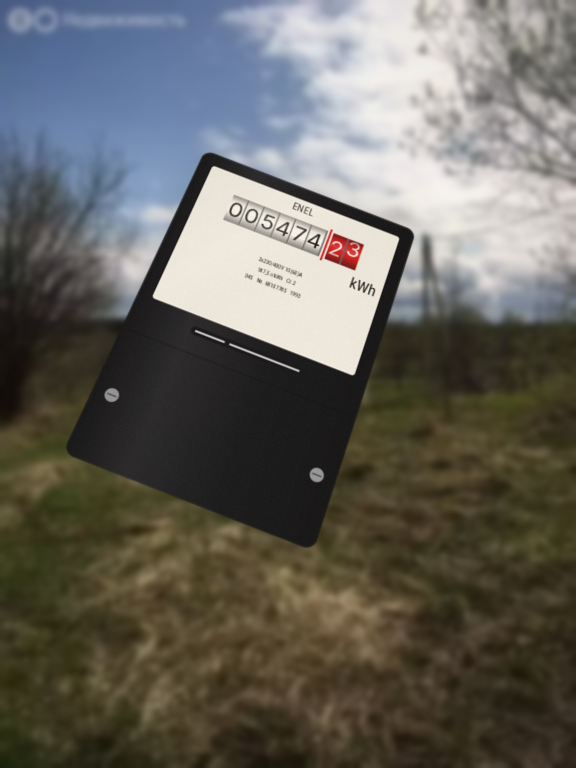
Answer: 5474.23 kWh
